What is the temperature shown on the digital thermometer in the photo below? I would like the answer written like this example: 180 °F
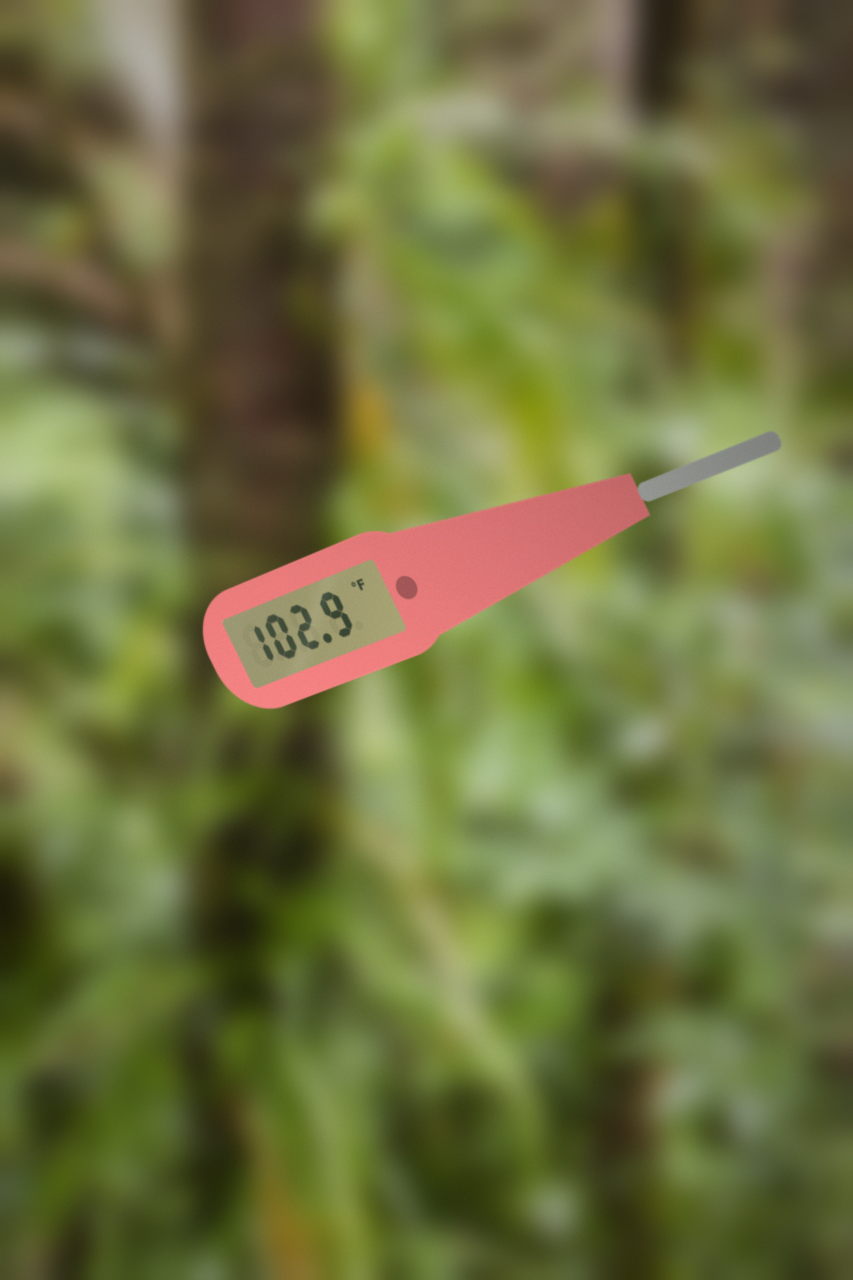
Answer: 102.9 °F
